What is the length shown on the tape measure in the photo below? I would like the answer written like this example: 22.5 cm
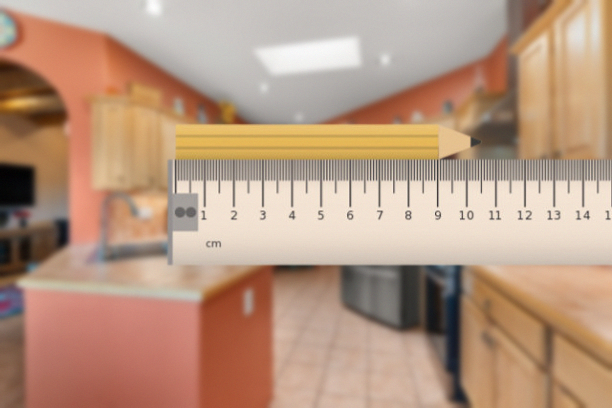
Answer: 10.5 cm
